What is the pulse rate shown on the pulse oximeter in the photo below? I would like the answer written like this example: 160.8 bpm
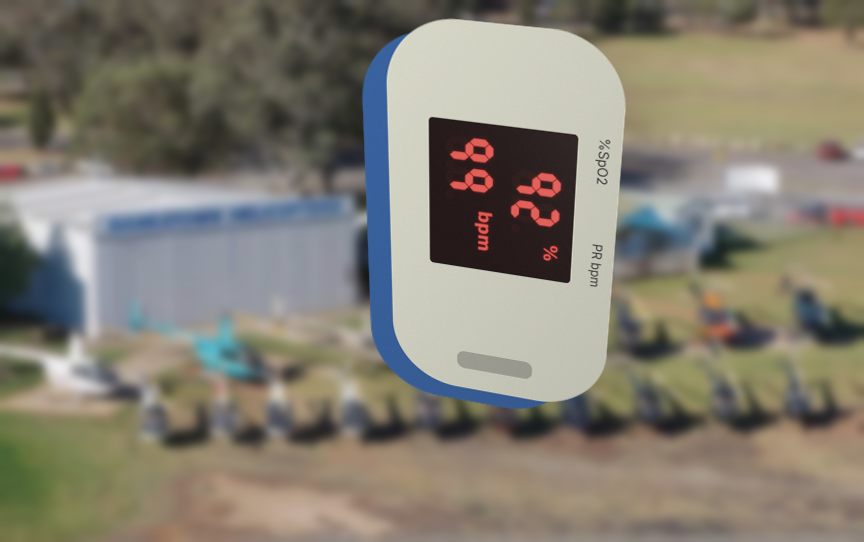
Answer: 99 bpm
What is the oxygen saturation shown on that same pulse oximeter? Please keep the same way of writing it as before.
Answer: 92 %
